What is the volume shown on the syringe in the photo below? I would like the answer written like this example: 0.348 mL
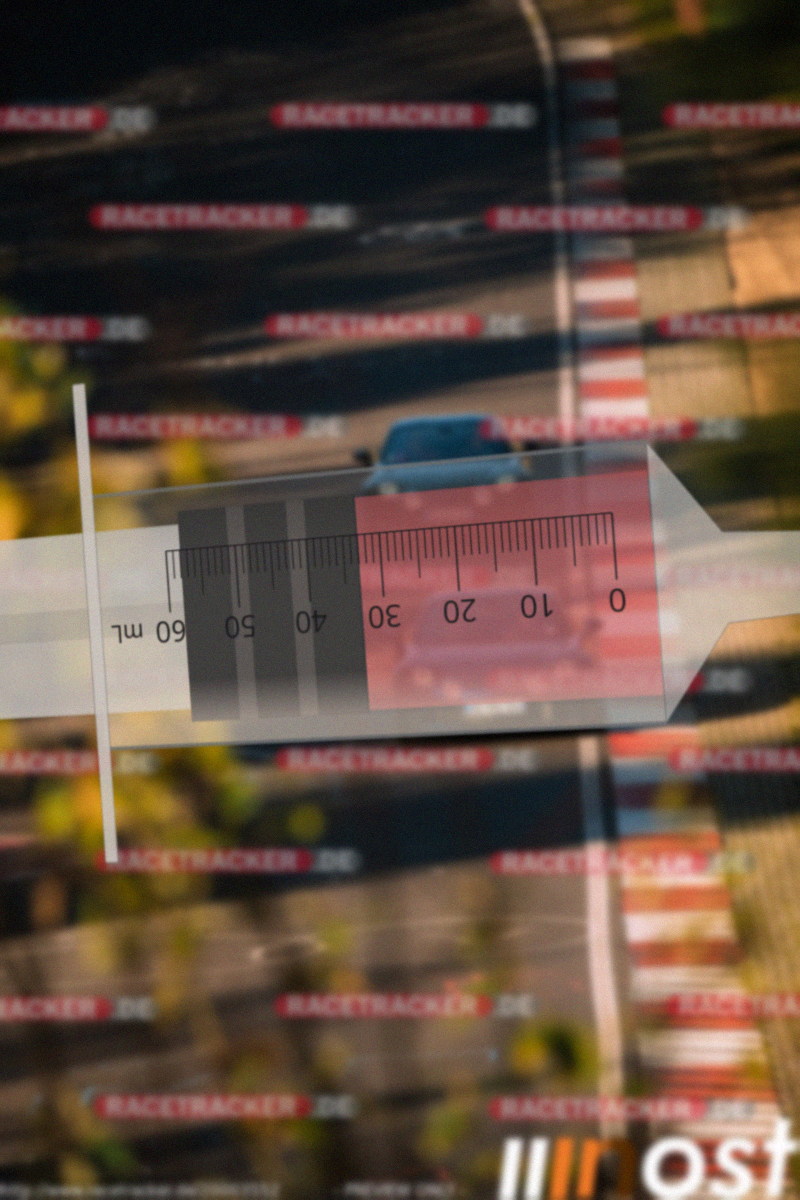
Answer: 33 mL
